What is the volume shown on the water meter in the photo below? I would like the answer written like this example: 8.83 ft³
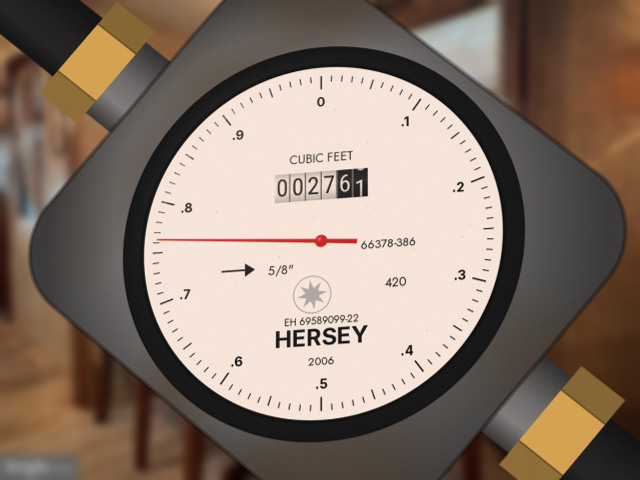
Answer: 2760.76 ft³
